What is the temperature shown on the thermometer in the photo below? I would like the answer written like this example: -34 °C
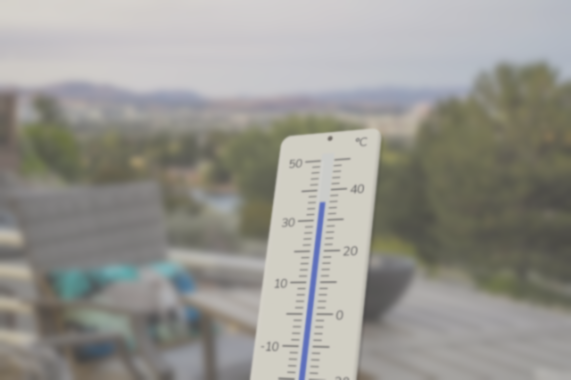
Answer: 36 °C
